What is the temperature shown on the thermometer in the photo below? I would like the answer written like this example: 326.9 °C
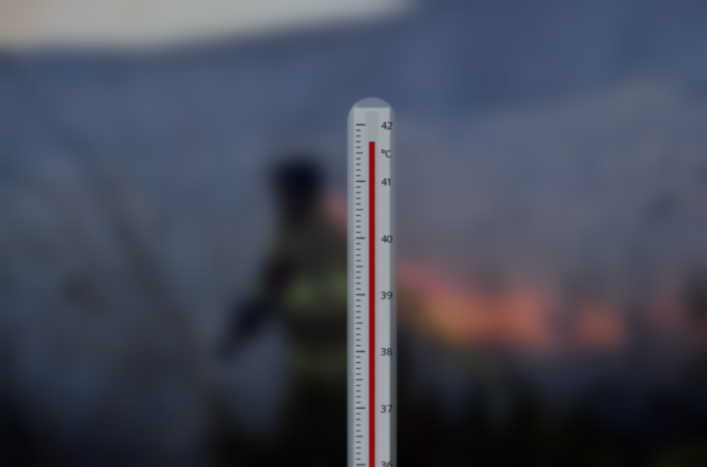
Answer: 41.7 °C
